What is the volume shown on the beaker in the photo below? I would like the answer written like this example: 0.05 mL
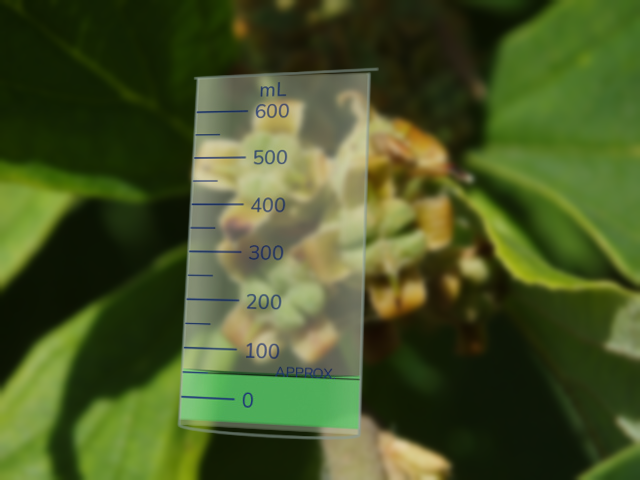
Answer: 50 mL
